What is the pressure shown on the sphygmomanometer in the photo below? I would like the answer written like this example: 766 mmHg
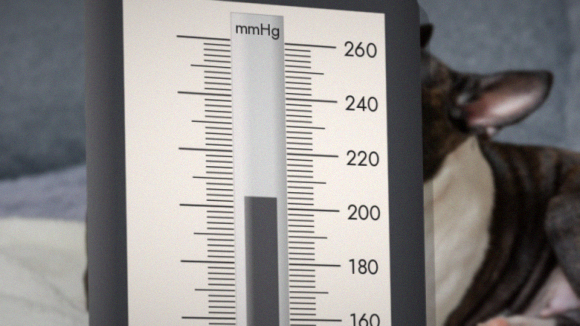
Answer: 204 mmHg
